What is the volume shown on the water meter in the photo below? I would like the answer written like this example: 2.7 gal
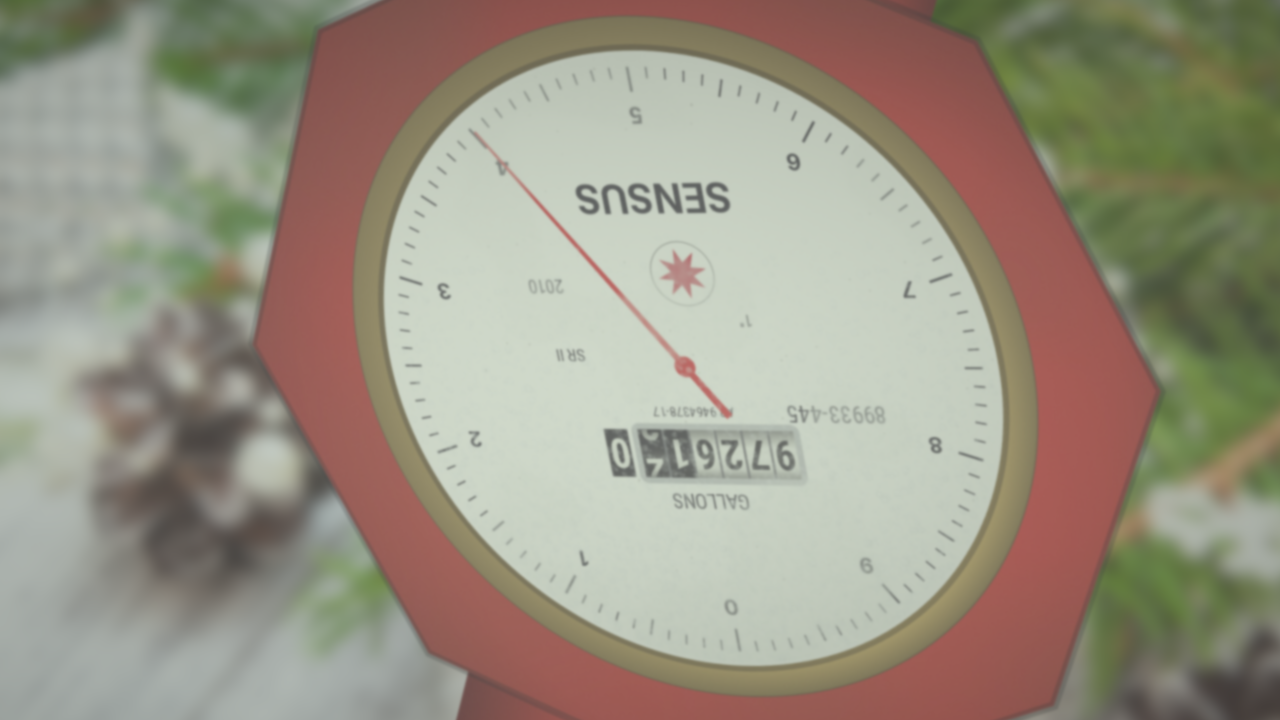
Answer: 9726124.0 gal
